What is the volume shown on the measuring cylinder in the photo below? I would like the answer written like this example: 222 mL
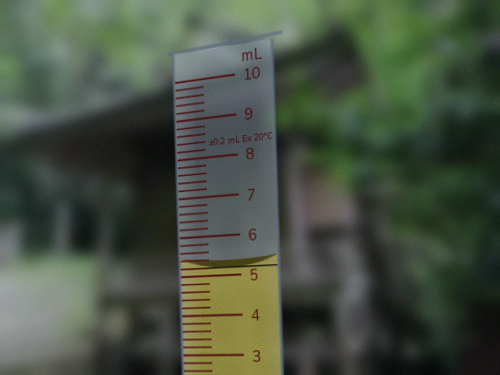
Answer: 5.2 mL
